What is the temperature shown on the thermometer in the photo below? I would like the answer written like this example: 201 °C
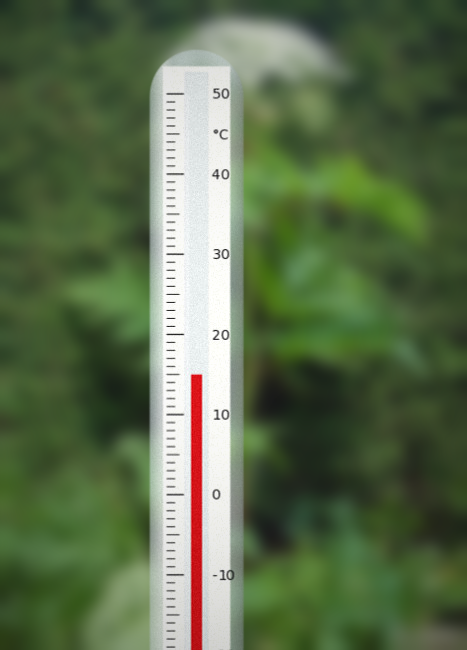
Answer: 15 °C
